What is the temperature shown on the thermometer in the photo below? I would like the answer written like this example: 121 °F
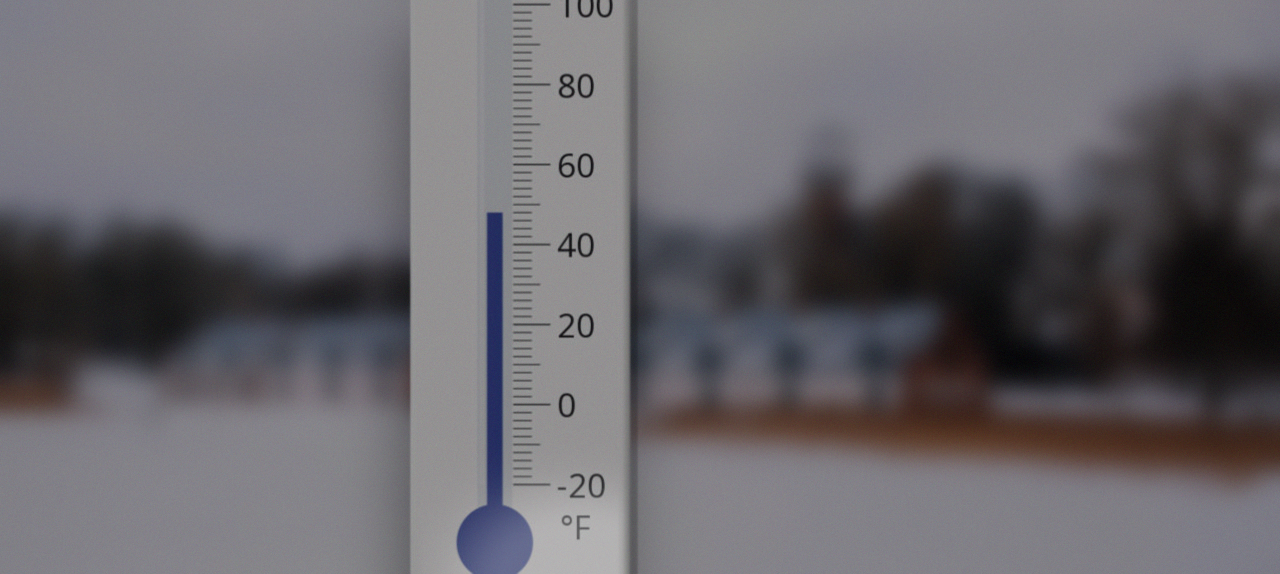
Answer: 48 °F
